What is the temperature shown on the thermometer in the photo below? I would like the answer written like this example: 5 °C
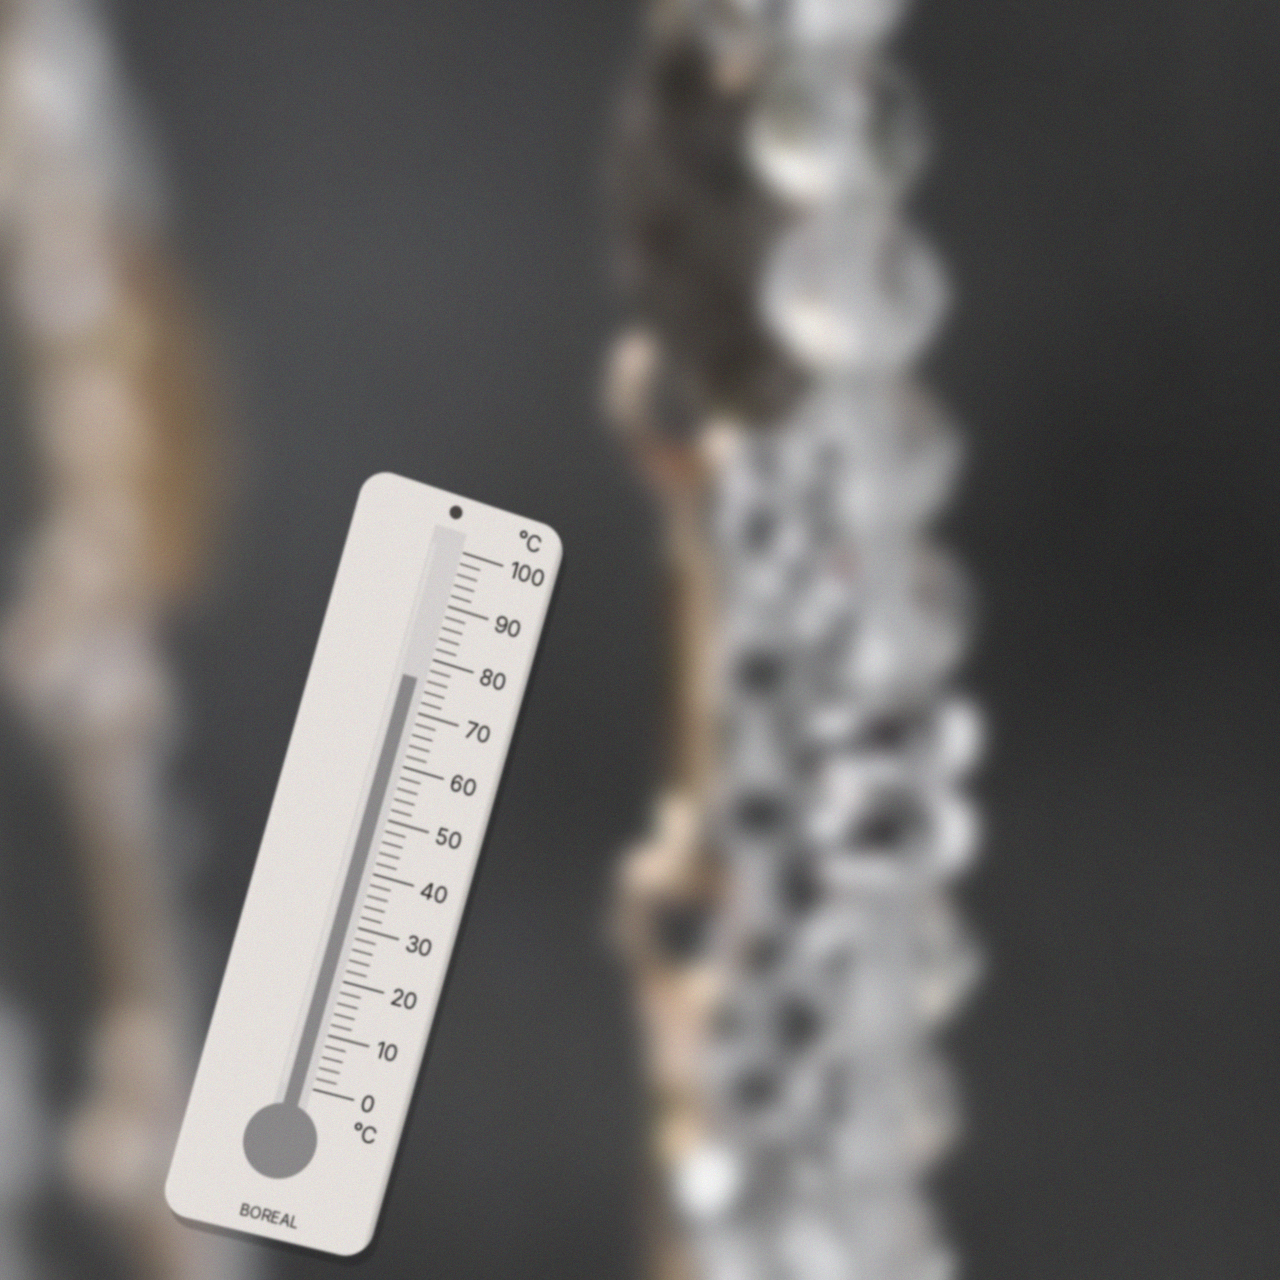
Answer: 76 °C
